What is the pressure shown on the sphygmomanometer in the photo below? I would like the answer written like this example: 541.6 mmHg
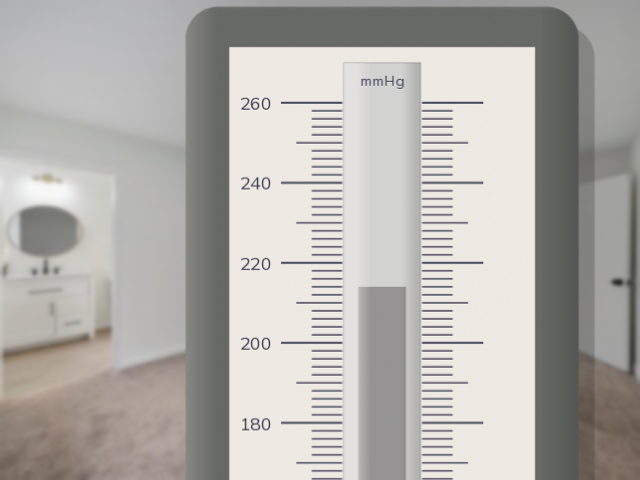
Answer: 214 mmHg
